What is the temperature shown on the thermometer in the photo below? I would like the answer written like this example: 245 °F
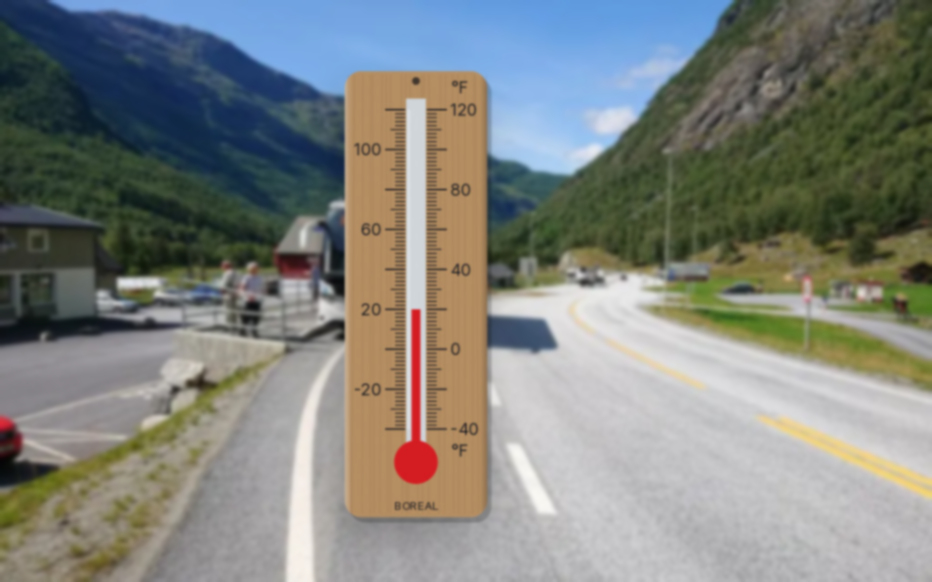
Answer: 20 °F
